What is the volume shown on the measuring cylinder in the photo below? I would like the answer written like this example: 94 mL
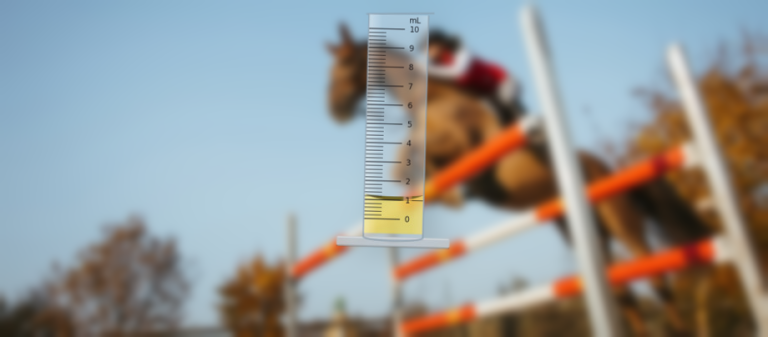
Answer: 1 mL
